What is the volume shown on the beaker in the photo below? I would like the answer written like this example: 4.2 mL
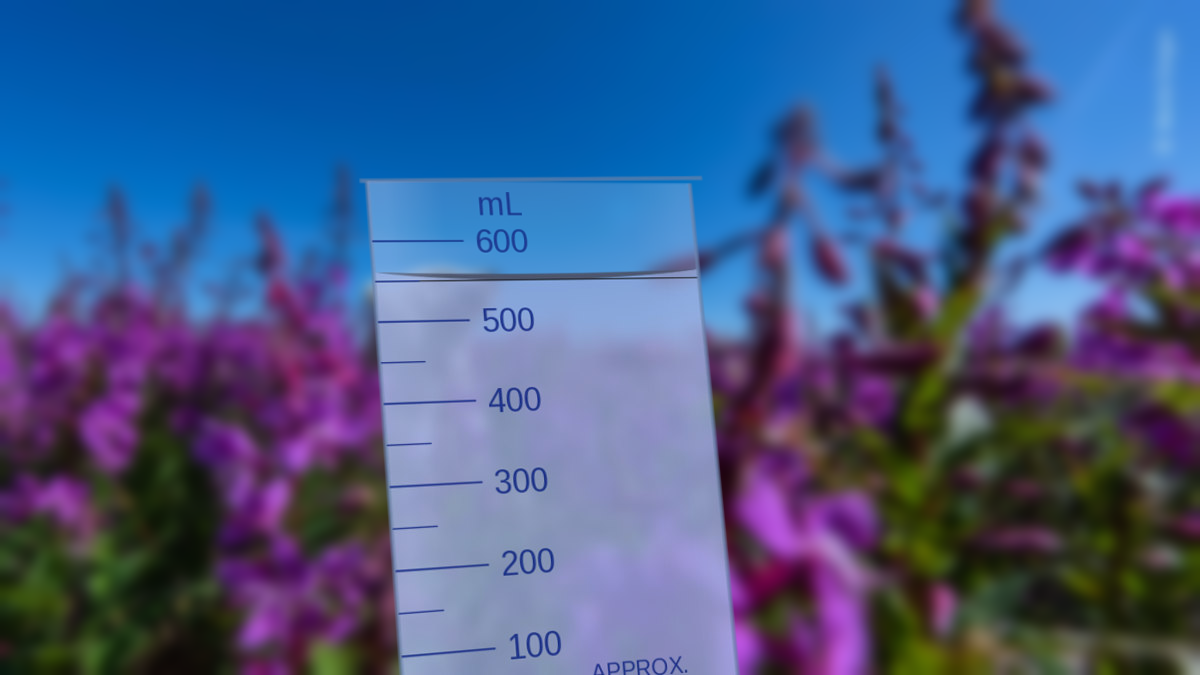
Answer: 550 mL
